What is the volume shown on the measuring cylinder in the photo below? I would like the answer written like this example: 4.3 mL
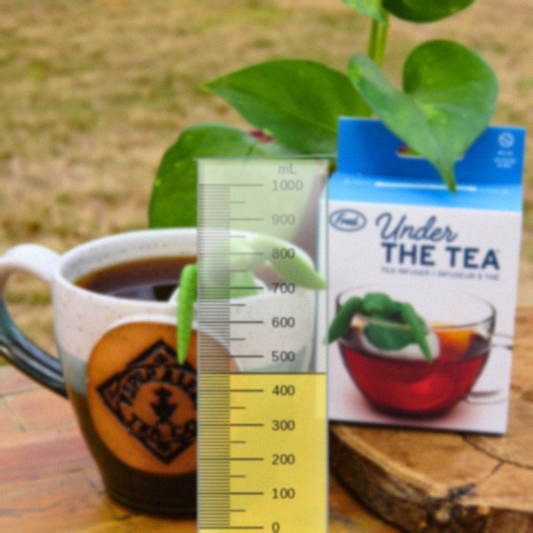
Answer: 450 mL
